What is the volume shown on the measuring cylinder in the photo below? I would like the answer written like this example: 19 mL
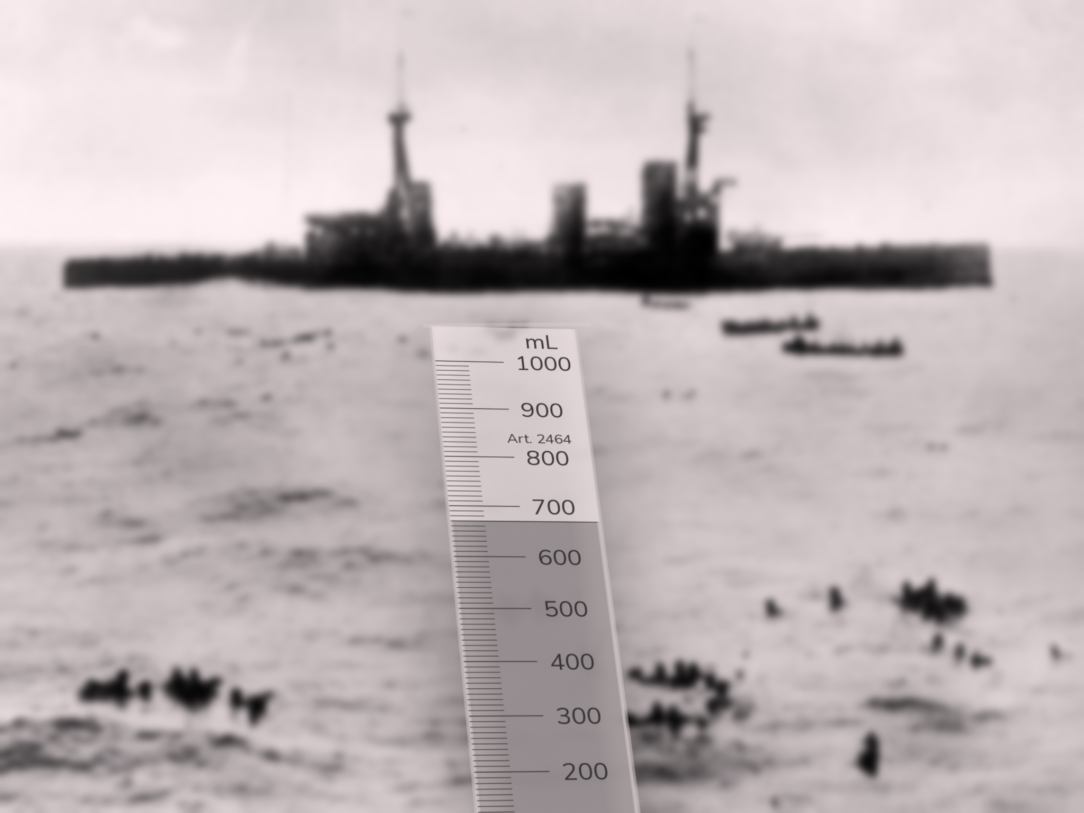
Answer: 670 mL
